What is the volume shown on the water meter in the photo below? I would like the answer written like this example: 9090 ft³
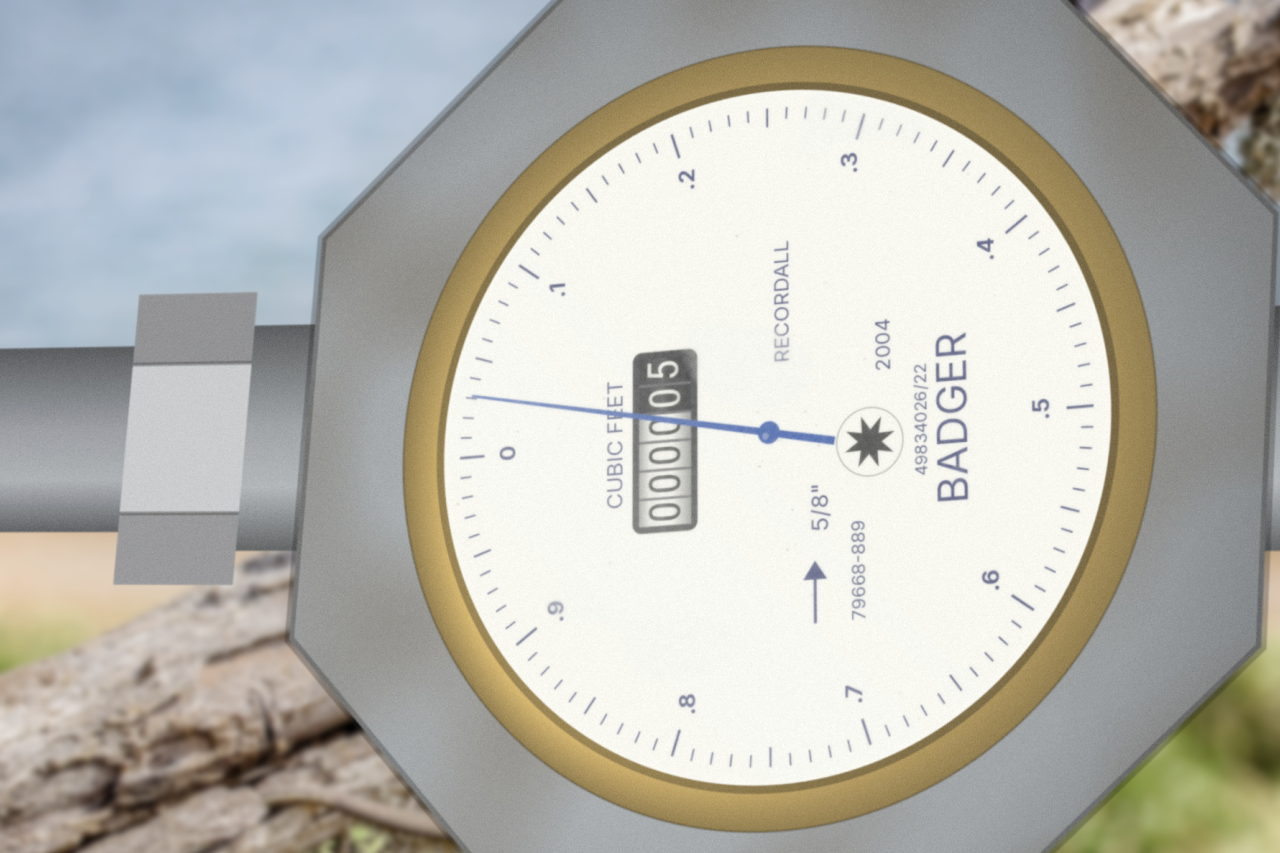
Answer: 5.03 ft³
